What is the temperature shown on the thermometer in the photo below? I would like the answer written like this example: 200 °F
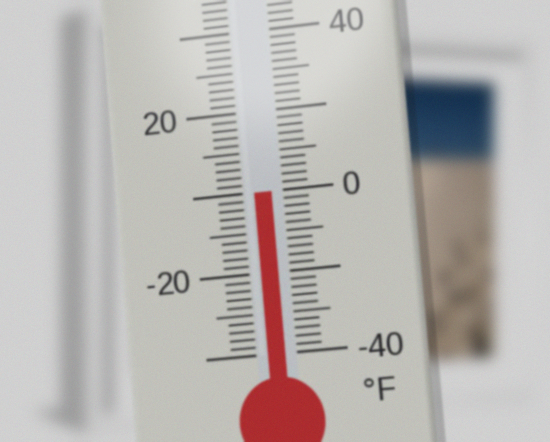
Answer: 0 °F
